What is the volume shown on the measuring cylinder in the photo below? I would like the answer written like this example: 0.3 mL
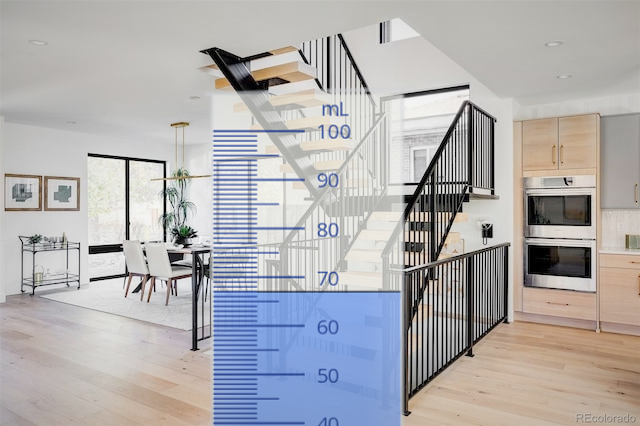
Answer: 67 mL
